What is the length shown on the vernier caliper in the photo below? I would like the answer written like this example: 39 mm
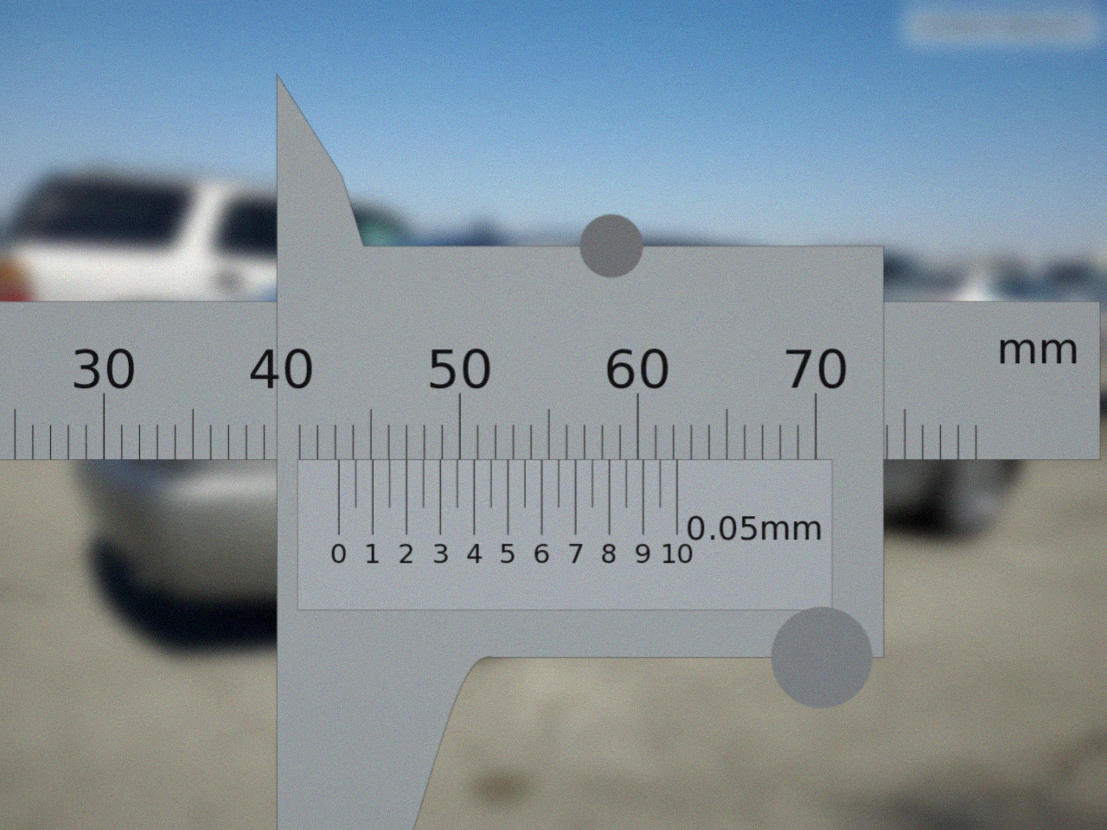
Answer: 43.2 mm
